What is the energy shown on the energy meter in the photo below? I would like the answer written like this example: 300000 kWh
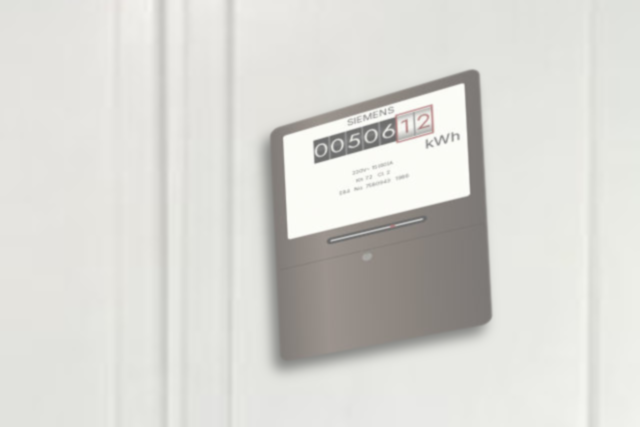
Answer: 506.12 kWh
